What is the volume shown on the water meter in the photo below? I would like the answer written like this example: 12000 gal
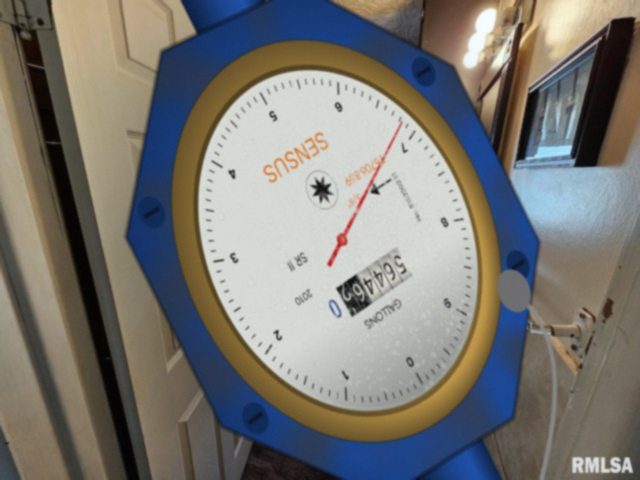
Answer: 5644616.8 gal
